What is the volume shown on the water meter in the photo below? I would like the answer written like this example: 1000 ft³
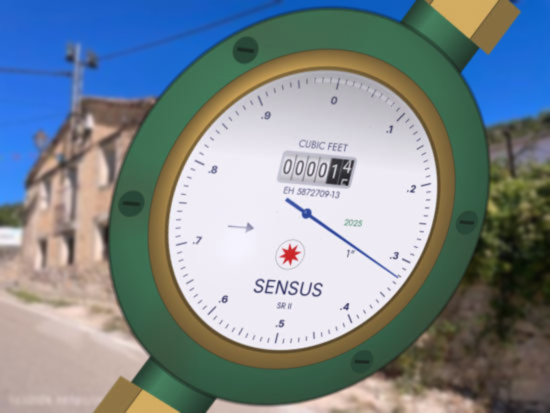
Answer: 14.32 ft³
